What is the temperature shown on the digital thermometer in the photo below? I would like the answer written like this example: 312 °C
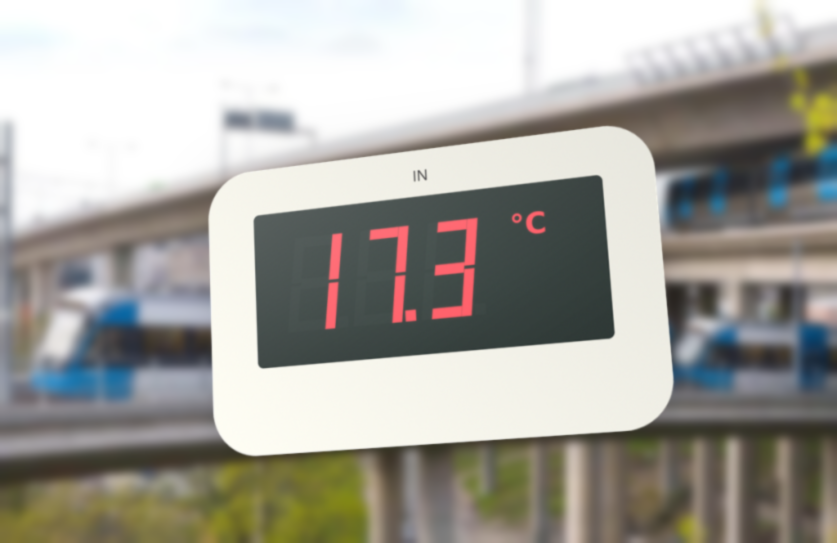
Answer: 17.3 °C
